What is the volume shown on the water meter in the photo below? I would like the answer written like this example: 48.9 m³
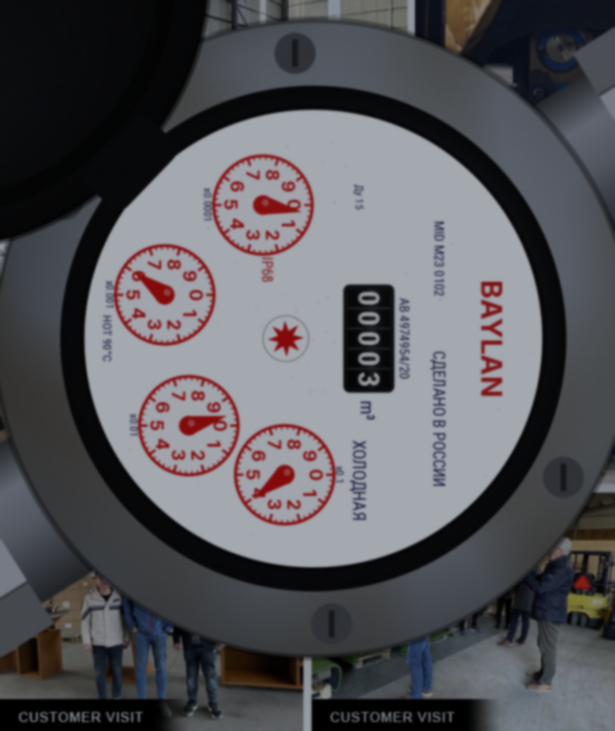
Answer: 3.3960 m³
